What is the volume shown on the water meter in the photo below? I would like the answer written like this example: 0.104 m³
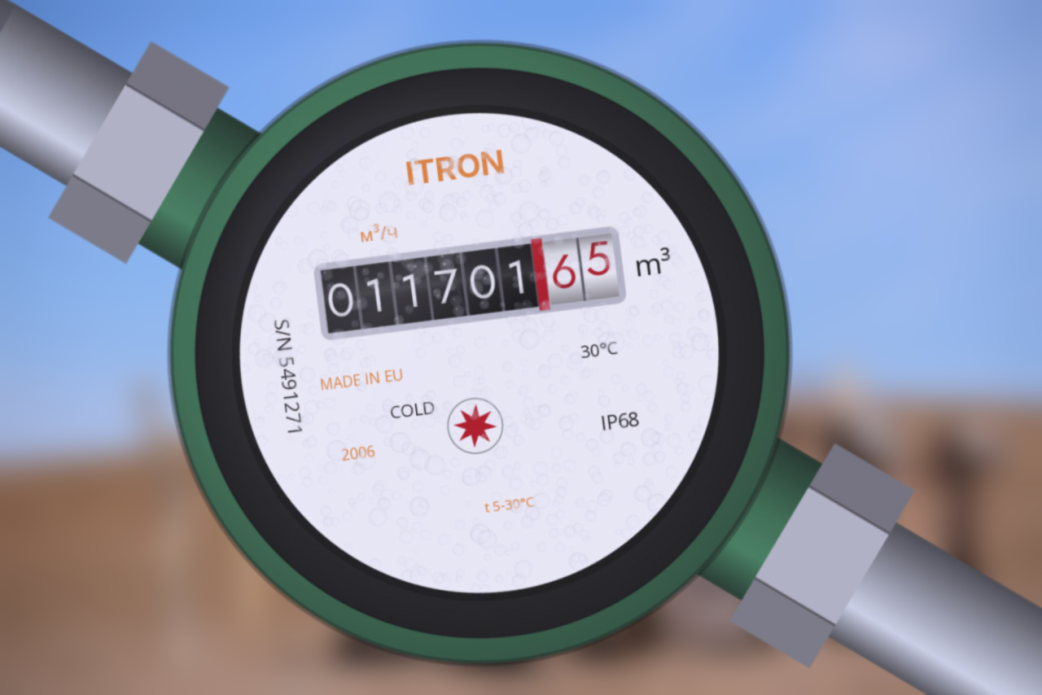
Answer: 11701.65 m³
